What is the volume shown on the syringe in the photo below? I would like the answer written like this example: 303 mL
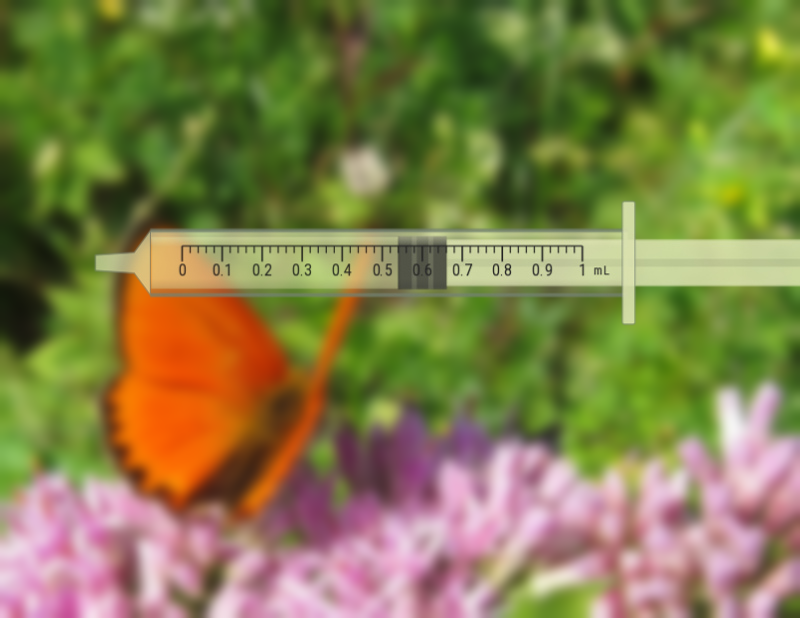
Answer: 0.54 mL
